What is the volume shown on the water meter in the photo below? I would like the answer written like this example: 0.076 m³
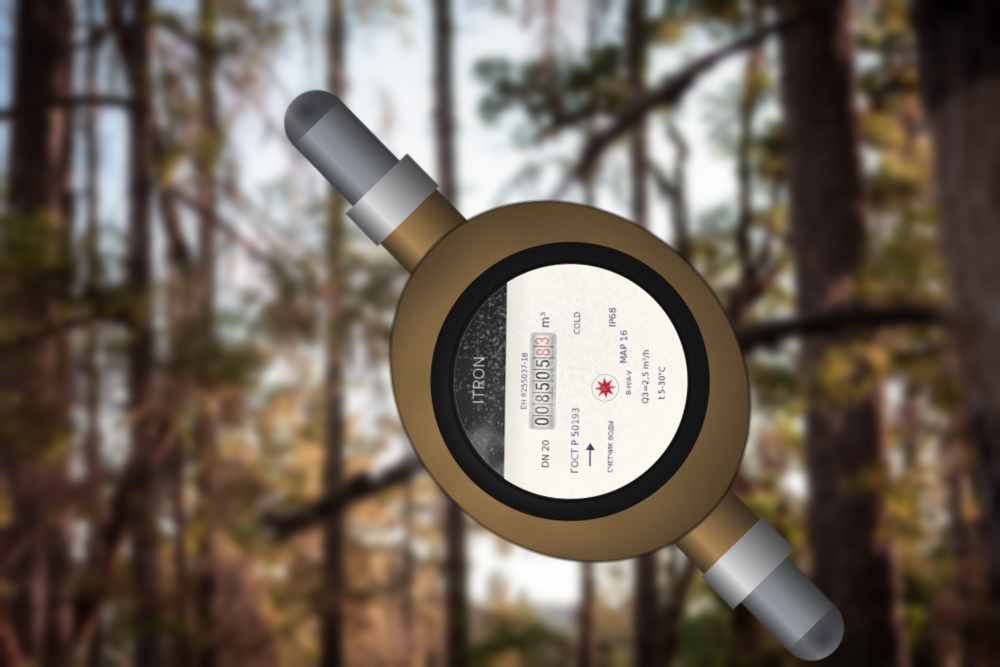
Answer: 8505.83 m³
